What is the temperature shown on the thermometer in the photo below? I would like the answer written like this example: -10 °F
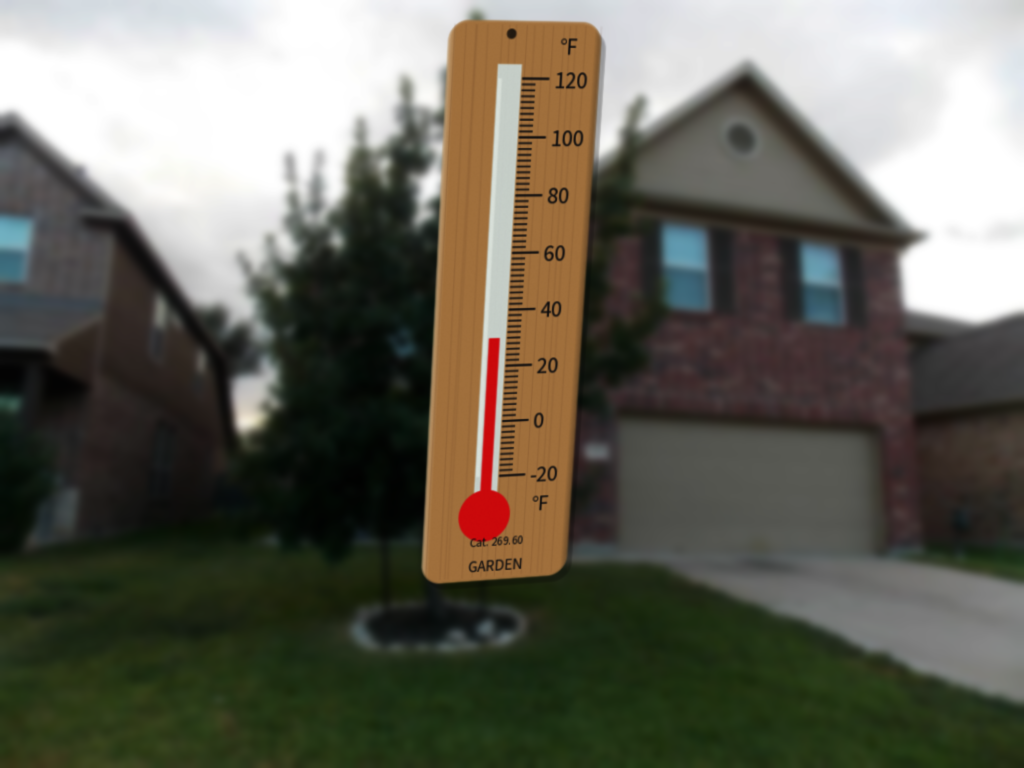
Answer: 30 °F
